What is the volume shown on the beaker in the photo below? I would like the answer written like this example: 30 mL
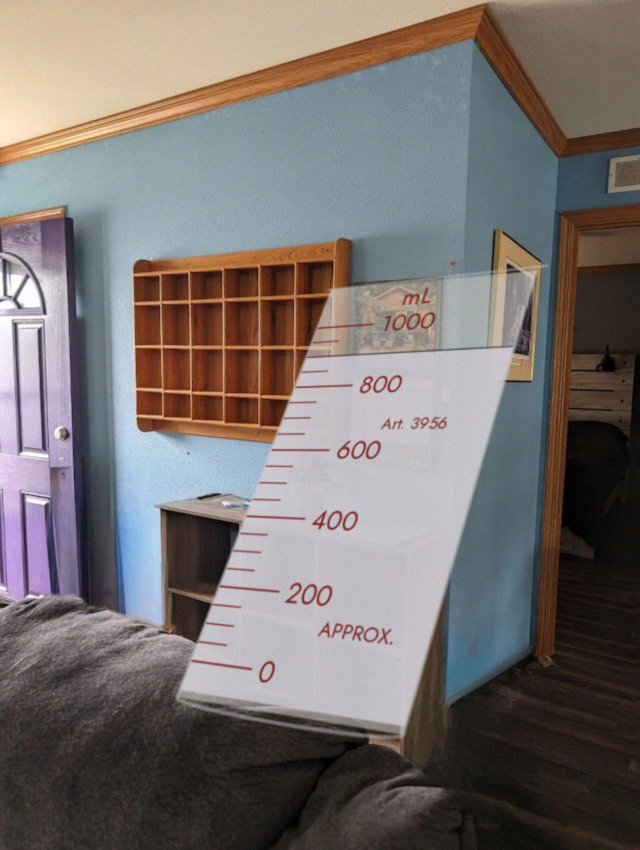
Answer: 900 mL
